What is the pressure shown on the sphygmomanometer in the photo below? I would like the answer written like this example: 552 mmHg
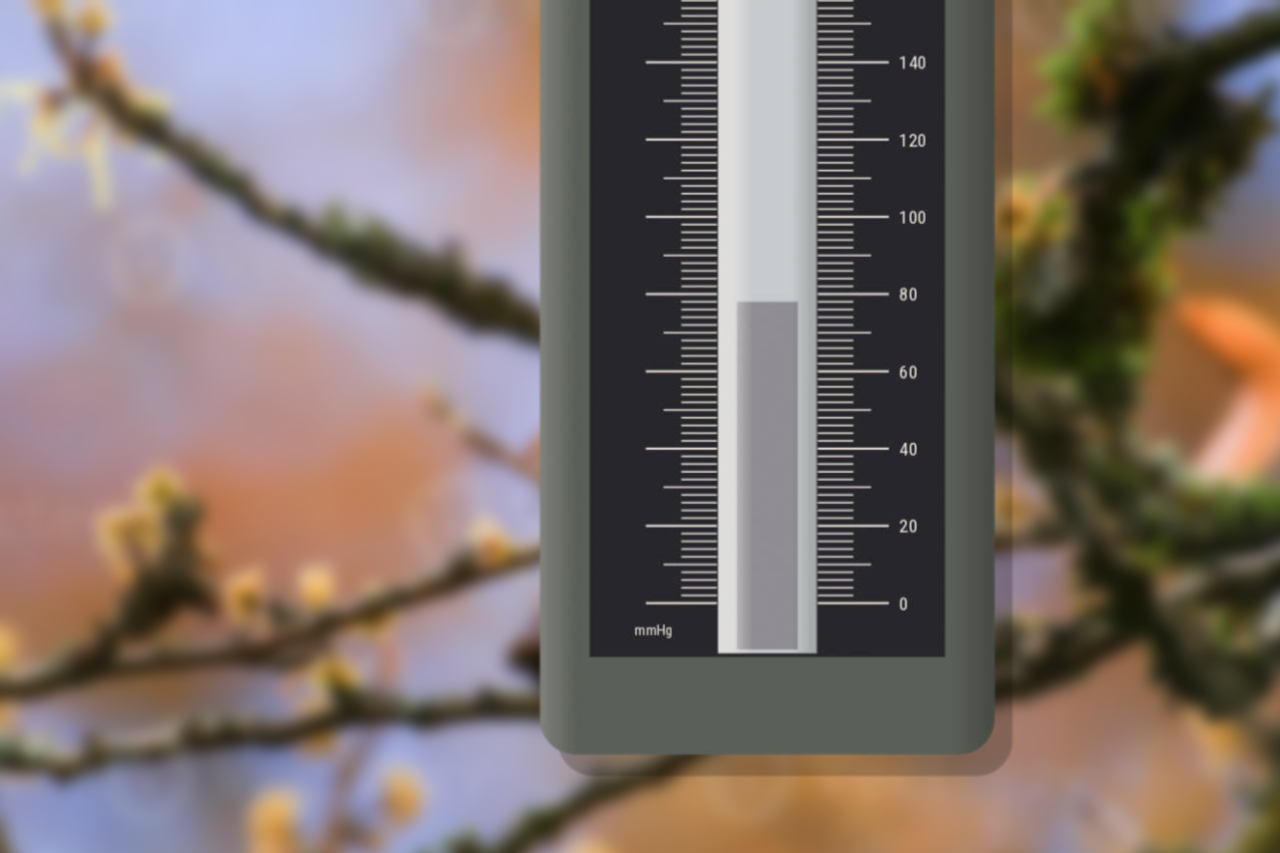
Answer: 78 mmHg
